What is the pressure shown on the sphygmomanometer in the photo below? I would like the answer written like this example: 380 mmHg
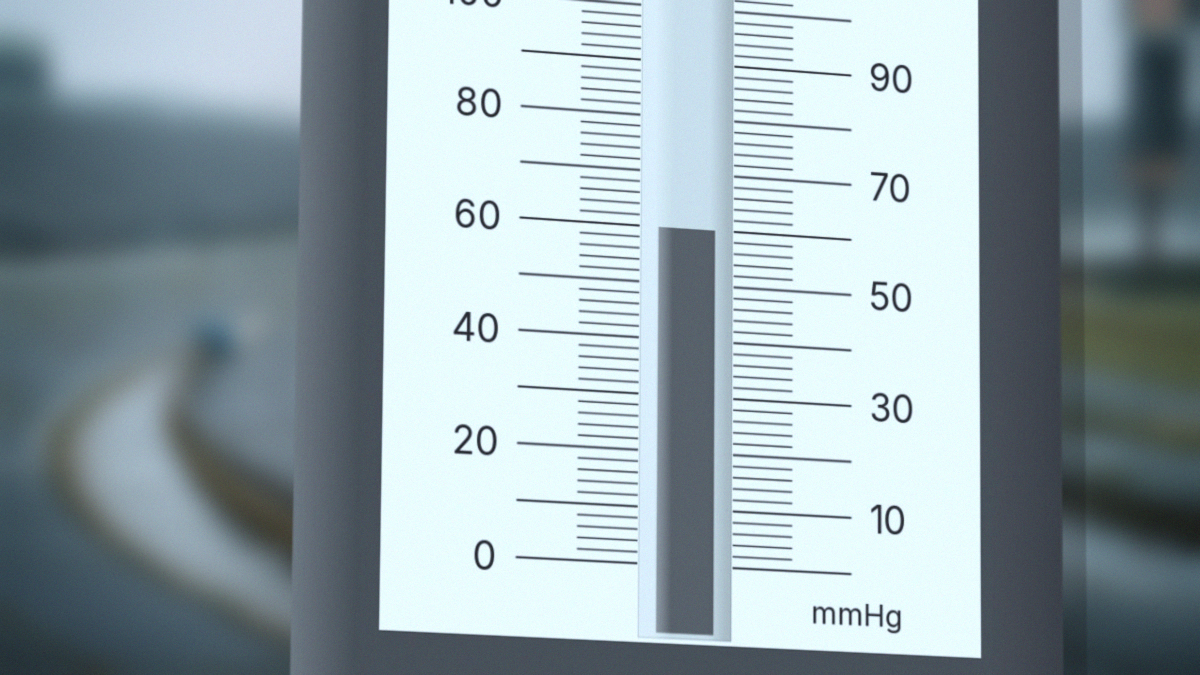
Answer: 60 mmHg
